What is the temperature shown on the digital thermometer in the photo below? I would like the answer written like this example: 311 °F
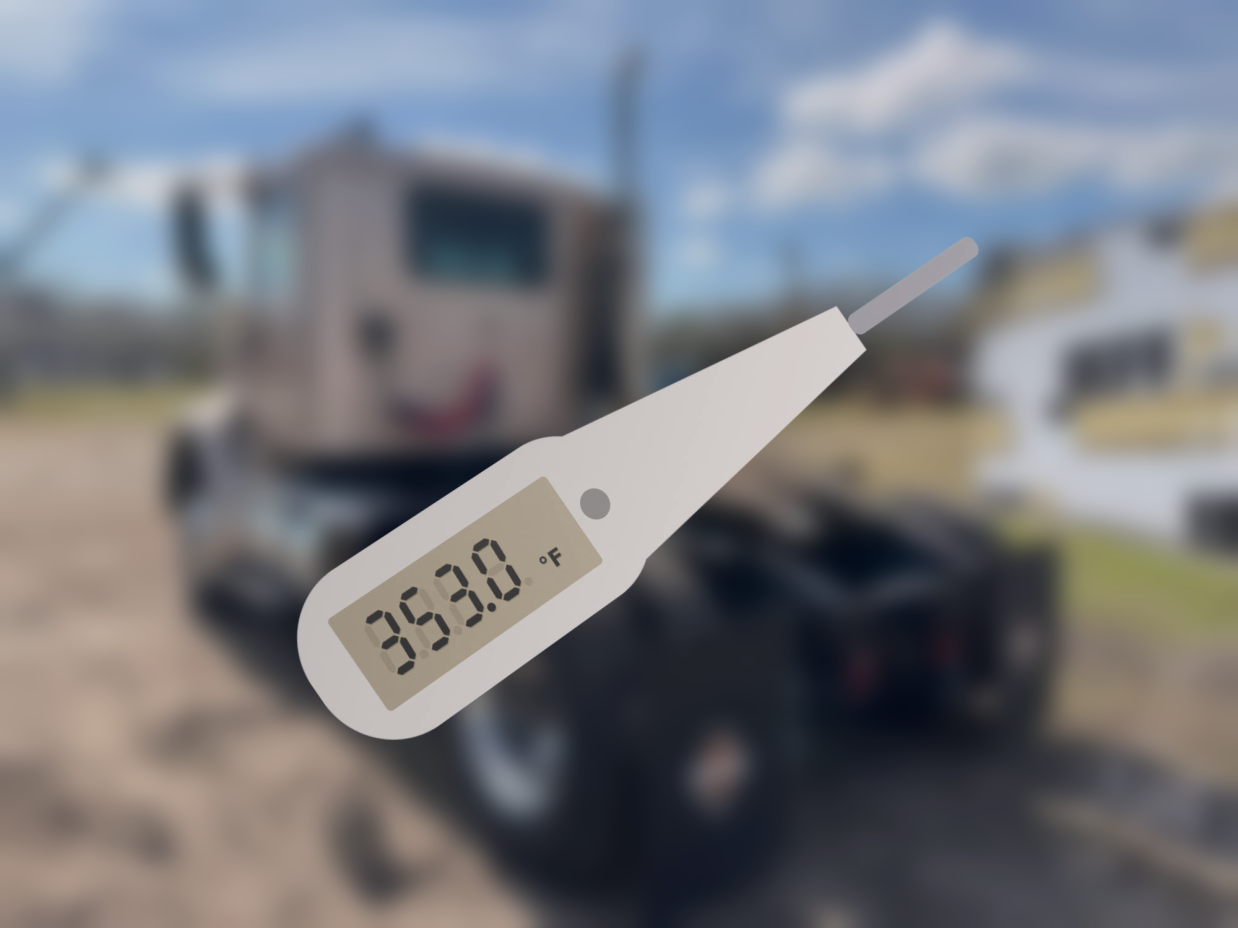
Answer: 353.0 °F
